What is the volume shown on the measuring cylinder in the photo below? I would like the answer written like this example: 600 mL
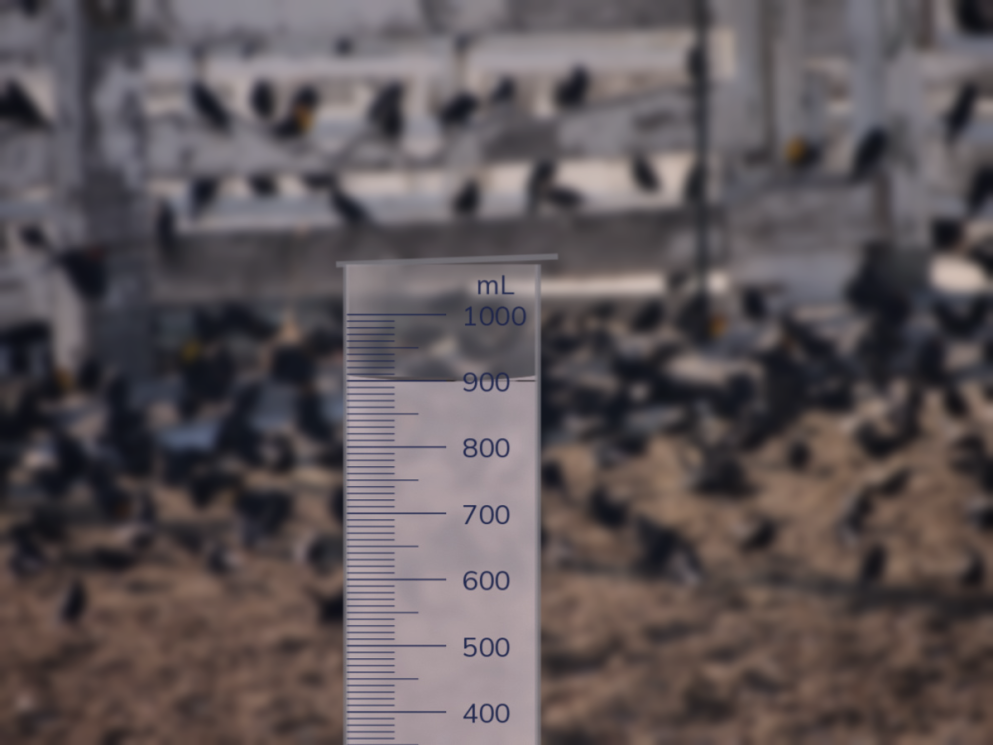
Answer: 900 mL
